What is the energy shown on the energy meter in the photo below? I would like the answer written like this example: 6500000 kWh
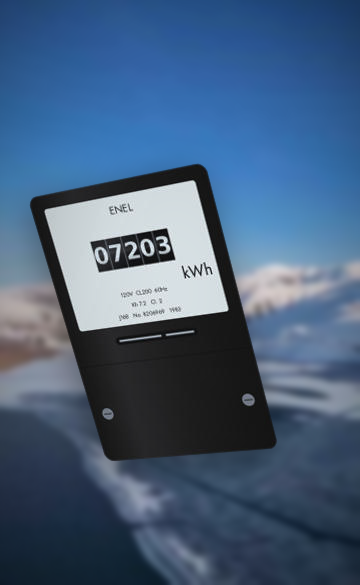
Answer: 7203 kWh
